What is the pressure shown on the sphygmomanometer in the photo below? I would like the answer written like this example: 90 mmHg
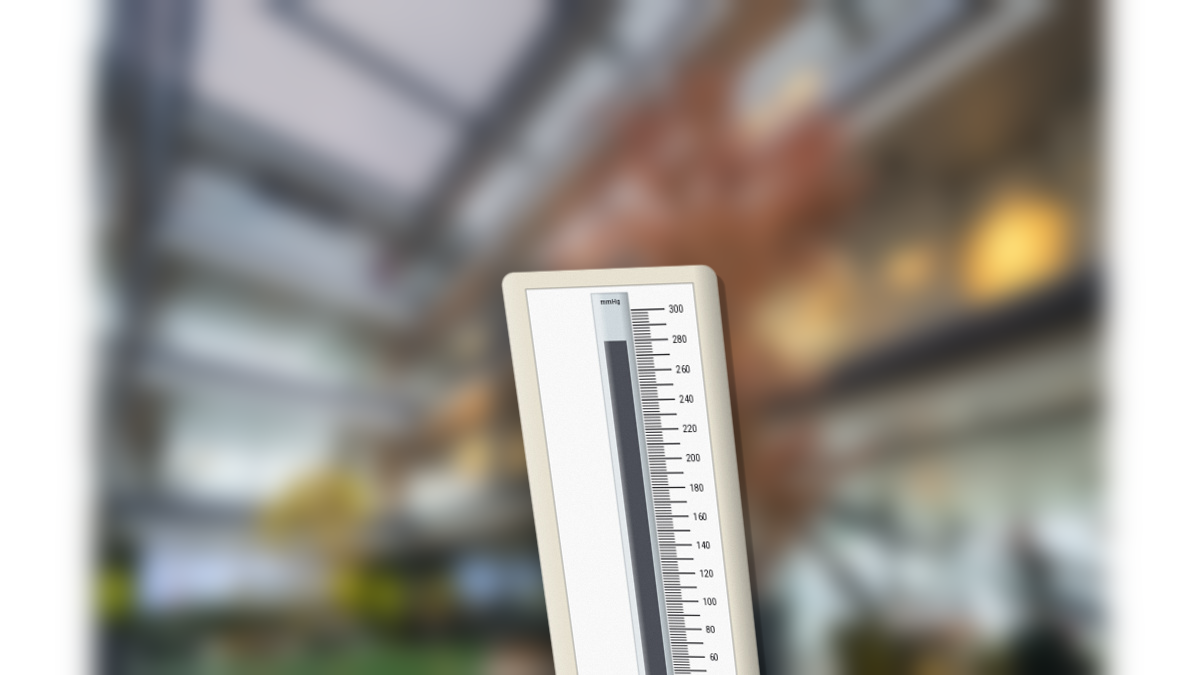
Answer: 280 mmHg
